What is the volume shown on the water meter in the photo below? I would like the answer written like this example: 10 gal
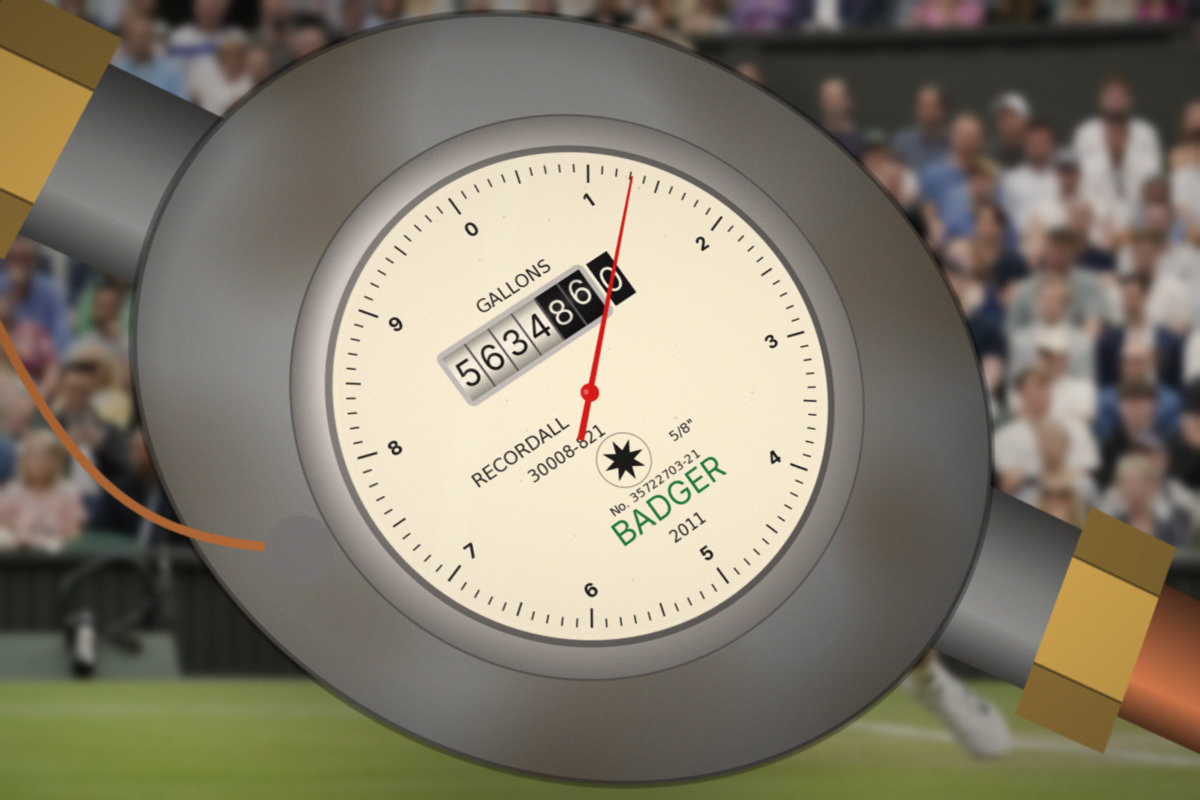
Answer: 5634861.3 gal
